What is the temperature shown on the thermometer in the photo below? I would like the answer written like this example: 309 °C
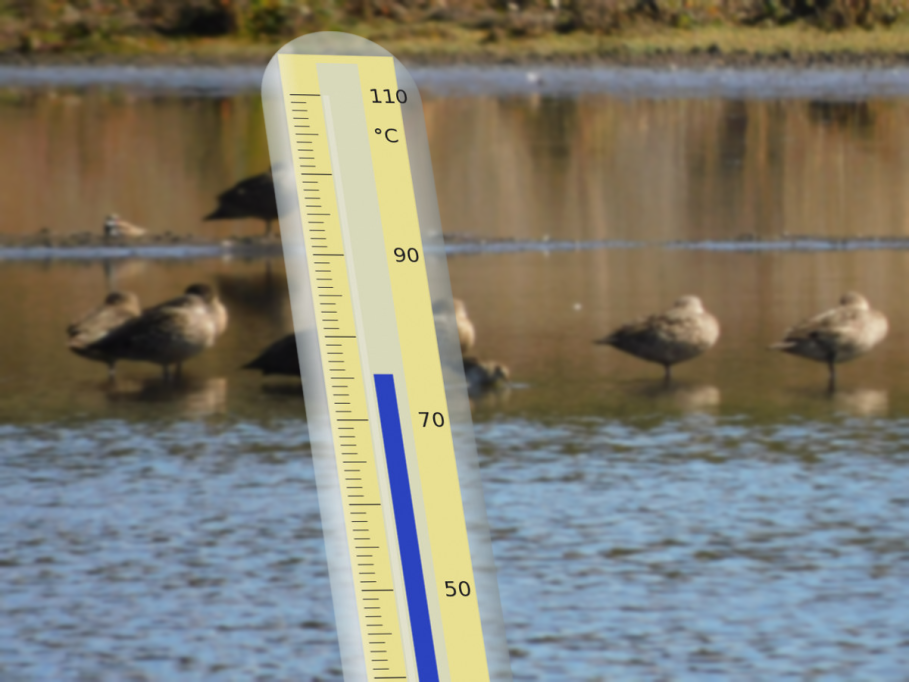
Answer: 75.5 °C
